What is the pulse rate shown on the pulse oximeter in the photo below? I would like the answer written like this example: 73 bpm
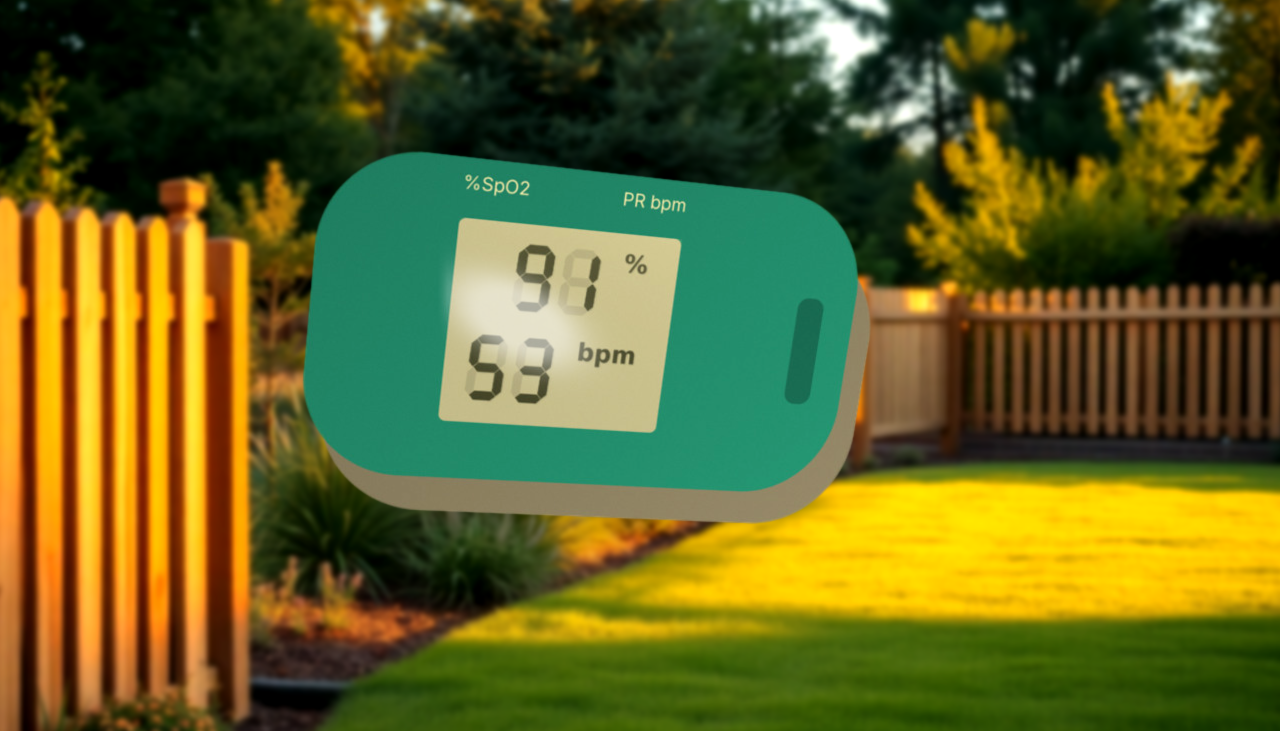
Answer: 53 bpm
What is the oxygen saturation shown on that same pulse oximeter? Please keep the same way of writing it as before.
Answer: 91 %
